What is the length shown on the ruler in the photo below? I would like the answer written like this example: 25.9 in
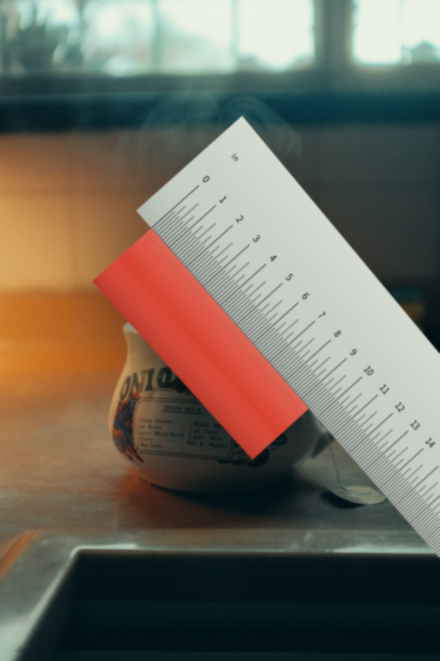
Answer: 9.5 in
